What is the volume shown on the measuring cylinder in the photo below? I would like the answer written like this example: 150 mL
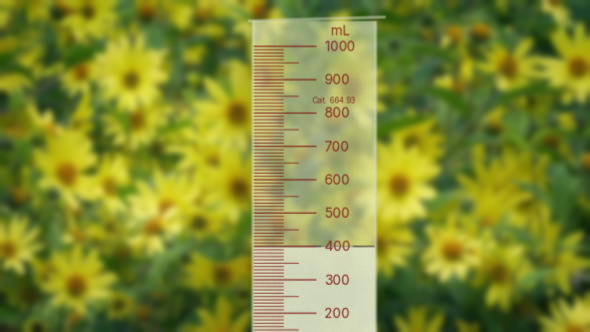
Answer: 400 mL
